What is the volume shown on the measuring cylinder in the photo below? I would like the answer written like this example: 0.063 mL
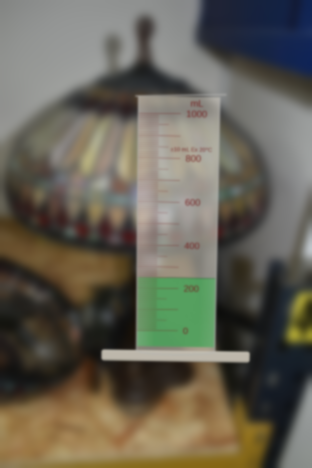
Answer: 250 mL
